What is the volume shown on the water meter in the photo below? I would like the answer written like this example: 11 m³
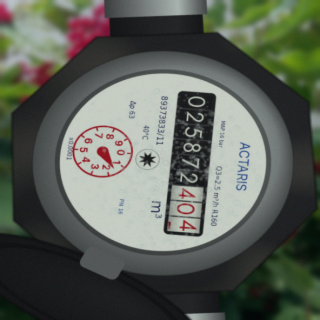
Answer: 25872.4041 m³
